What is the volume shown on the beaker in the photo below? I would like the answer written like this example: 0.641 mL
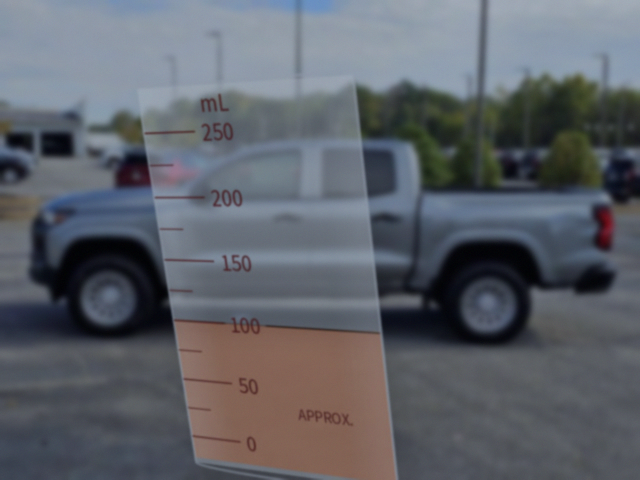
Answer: 100 mL
